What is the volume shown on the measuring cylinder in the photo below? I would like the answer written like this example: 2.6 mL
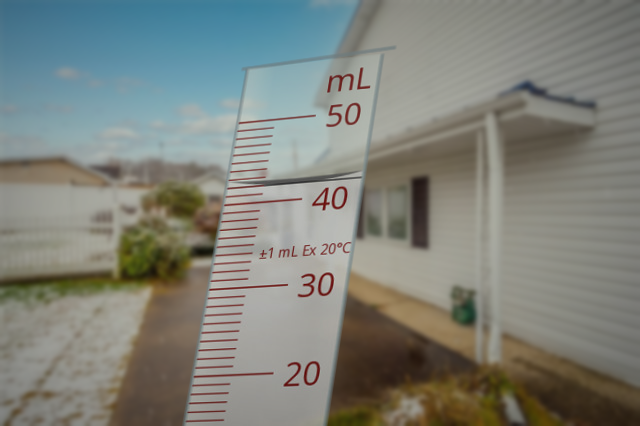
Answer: 42 mL
